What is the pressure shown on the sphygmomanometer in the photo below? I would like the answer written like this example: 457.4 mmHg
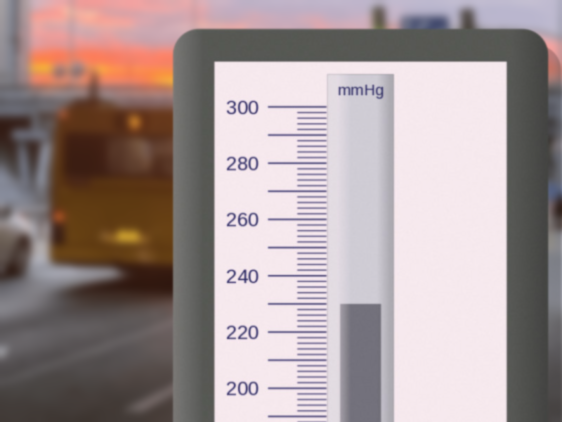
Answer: 230 mmHg
